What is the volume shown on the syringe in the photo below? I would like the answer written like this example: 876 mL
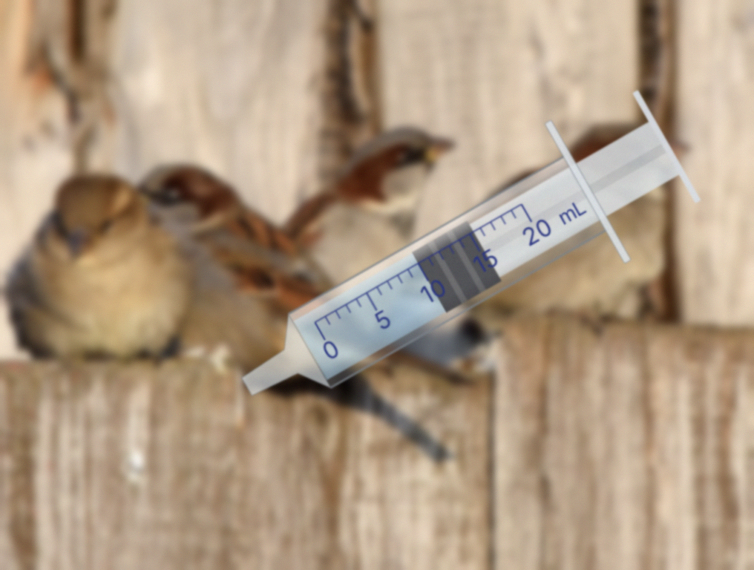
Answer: 10 mL
